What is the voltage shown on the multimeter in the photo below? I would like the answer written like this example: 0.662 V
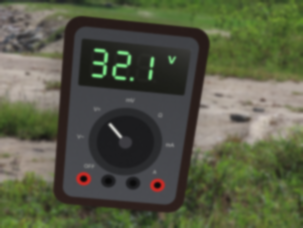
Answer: 32.1 V
